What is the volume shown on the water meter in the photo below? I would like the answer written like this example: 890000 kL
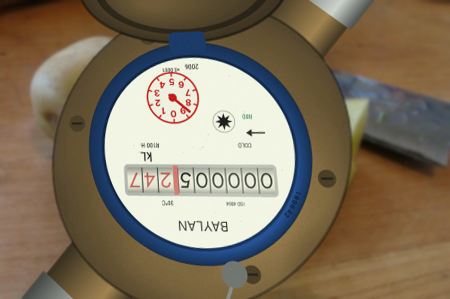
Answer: 5.2478 kL
